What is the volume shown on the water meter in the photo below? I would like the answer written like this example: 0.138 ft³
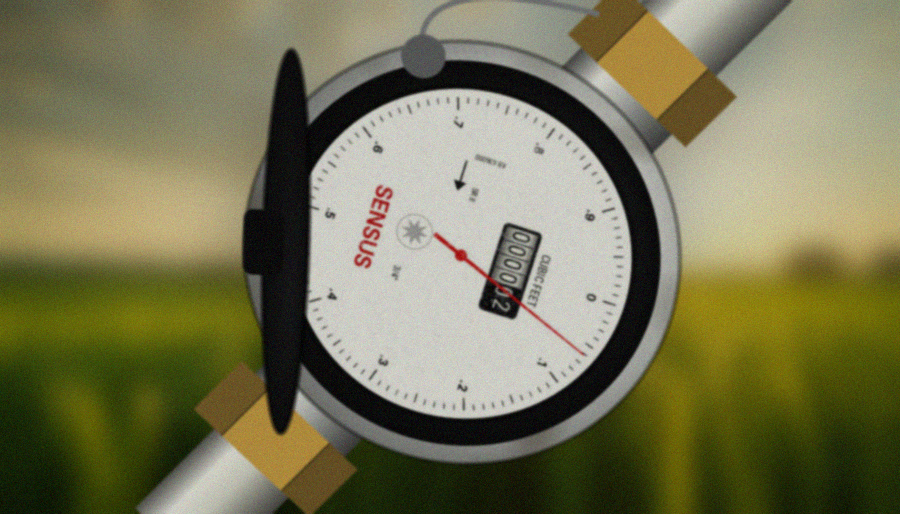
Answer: 2.06 ft³
